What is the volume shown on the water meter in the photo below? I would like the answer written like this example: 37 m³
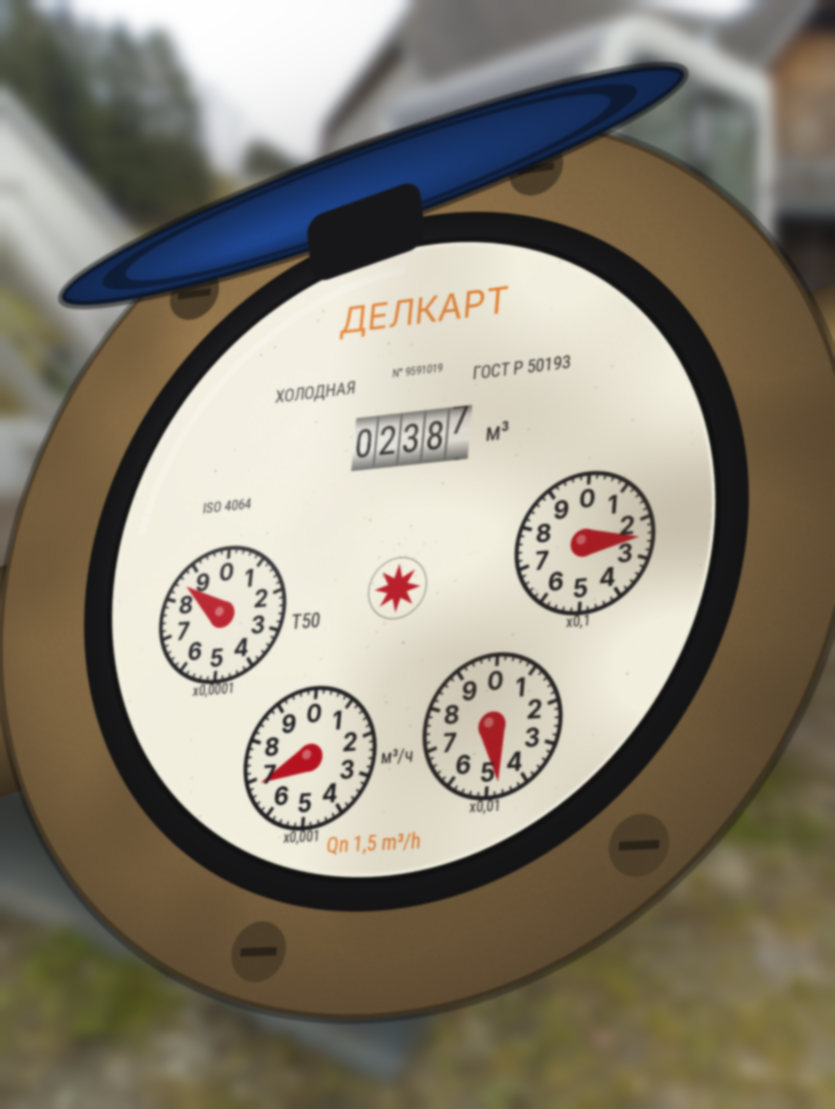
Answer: 2387.2468 m³
